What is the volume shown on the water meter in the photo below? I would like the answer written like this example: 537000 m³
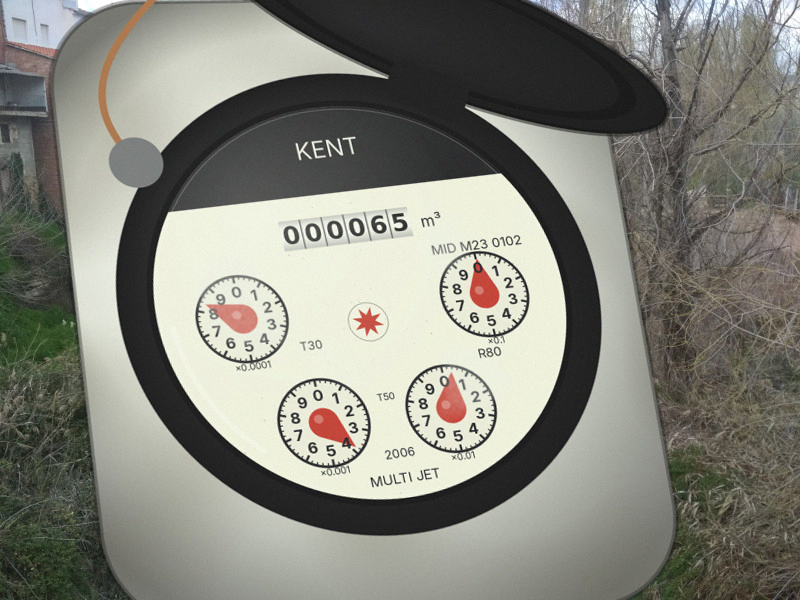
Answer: 65.0038 m³
